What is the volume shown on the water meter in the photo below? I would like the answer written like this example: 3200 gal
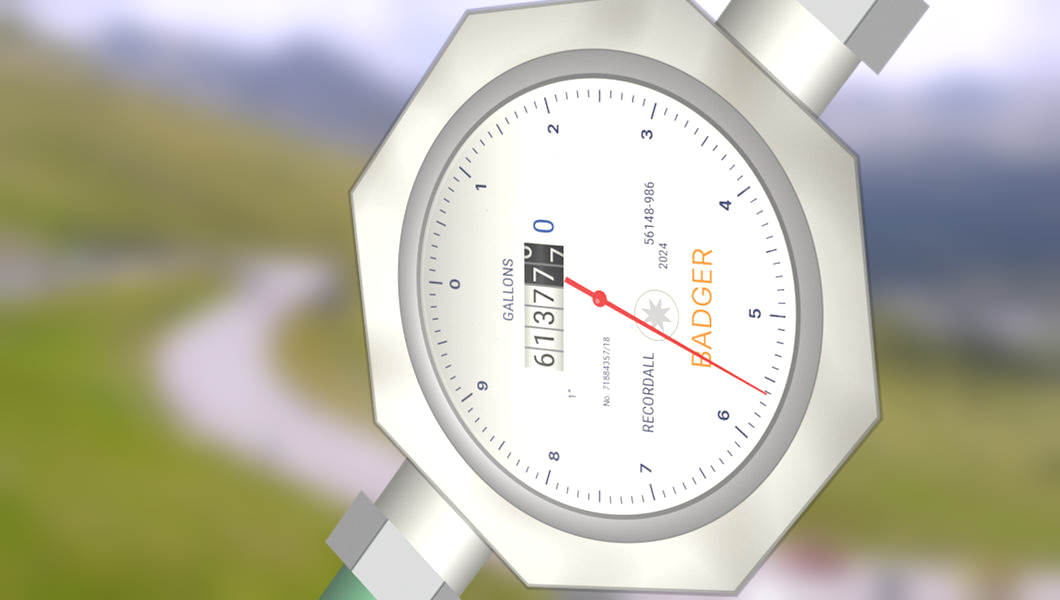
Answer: 6137765.6 gal
